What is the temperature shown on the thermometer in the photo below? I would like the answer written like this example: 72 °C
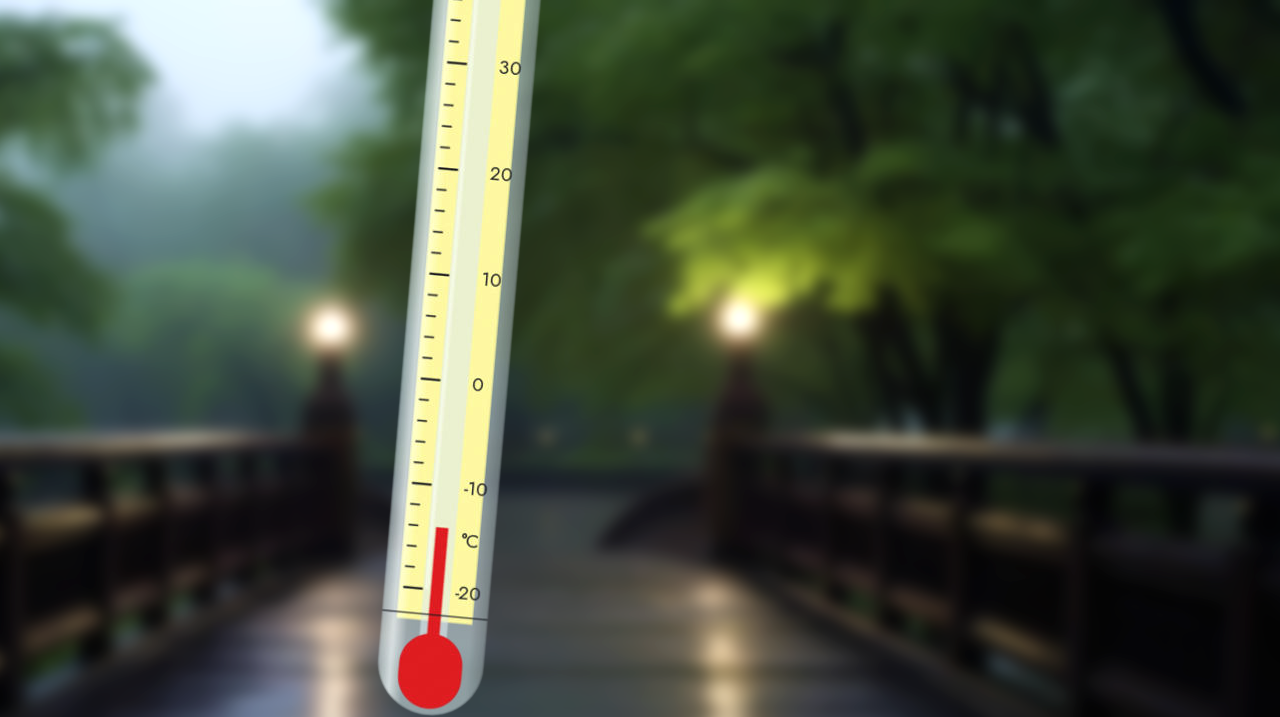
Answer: -14 °C
